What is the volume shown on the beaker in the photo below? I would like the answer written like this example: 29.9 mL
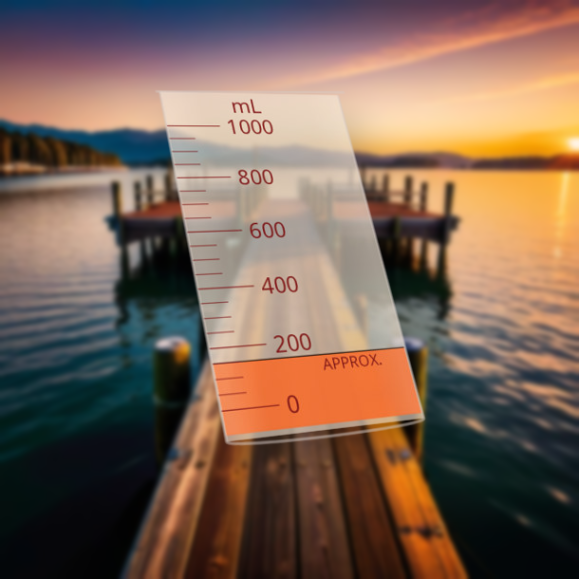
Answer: 150 mL
